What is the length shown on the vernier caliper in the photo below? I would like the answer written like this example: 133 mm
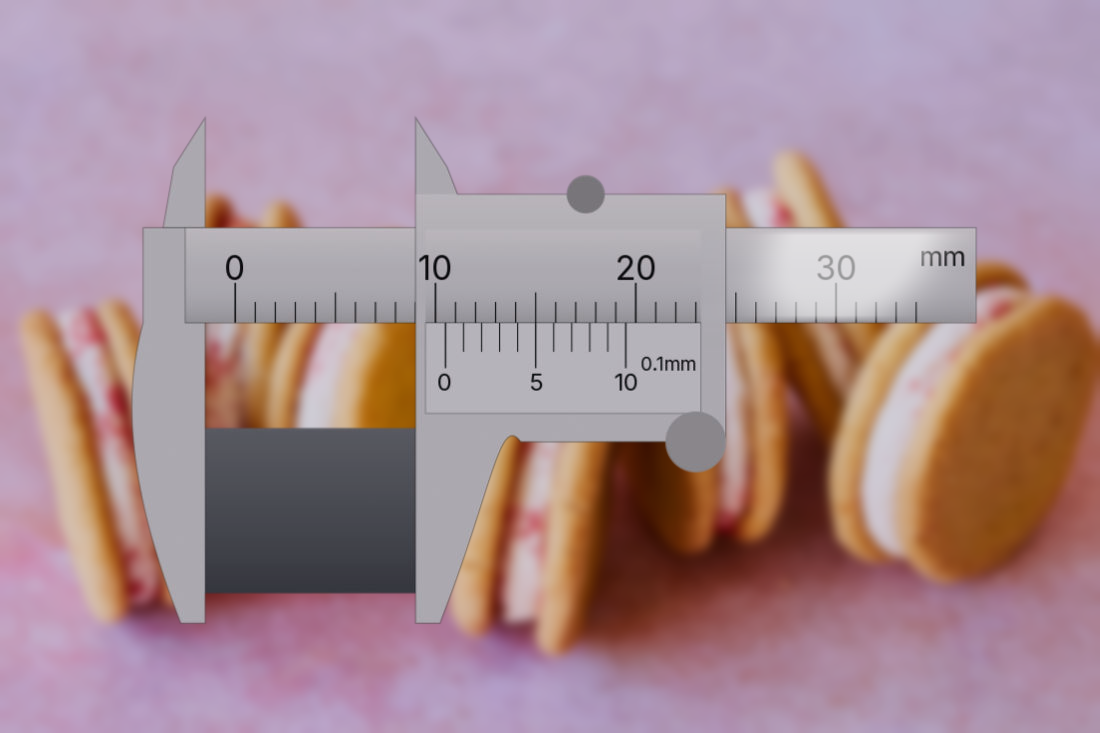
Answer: 10.5 mm
